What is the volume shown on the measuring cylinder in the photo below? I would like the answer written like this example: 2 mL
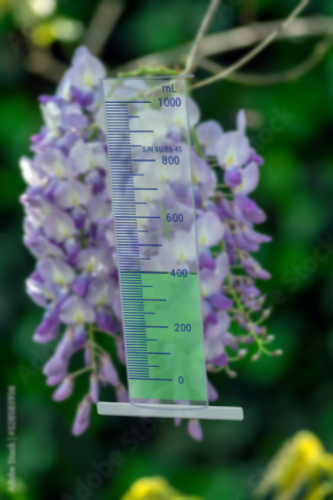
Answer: 400 mL
